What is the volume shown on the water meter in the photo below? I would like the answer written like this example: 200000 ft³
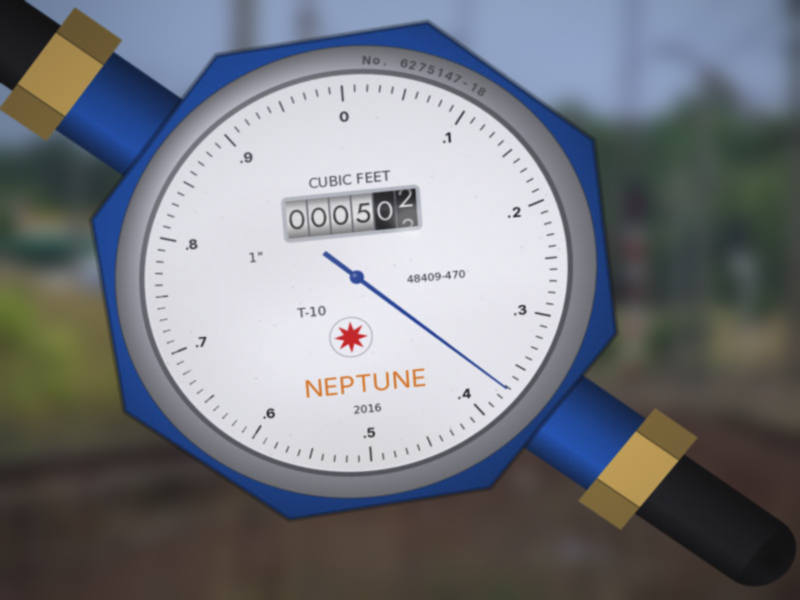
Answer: 502.37 ft³
